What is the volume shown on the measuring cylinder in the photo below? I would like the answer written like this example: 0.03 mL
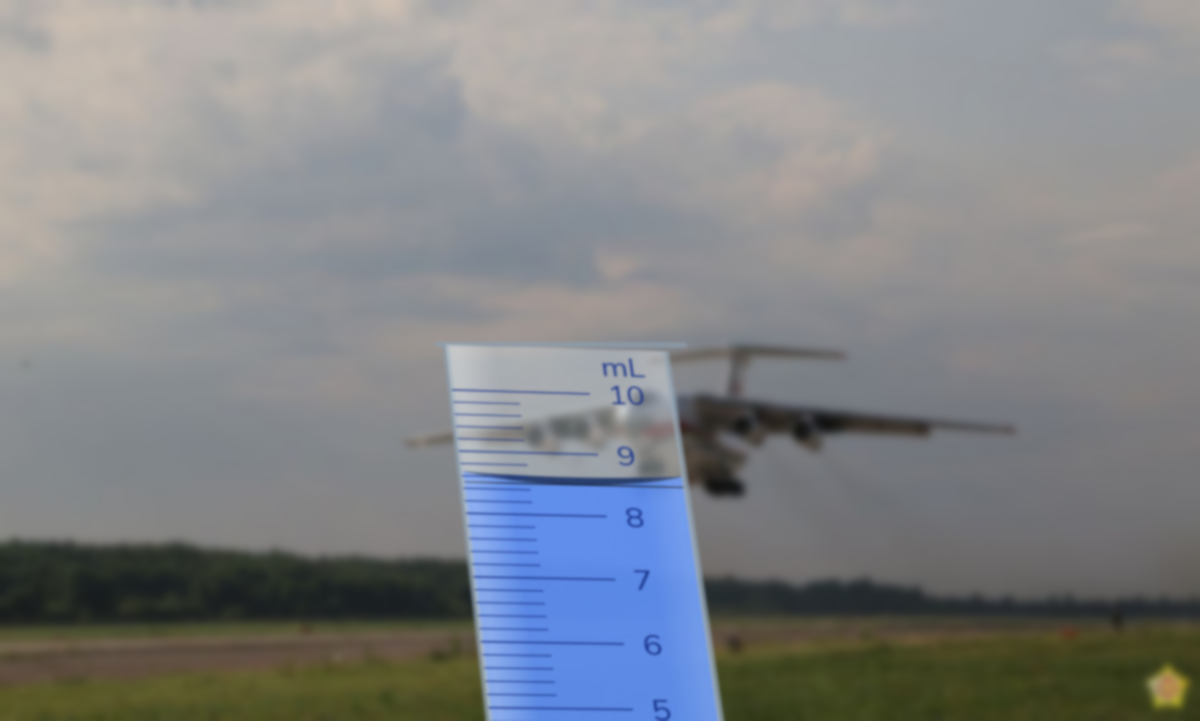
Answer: 8.5 mL
